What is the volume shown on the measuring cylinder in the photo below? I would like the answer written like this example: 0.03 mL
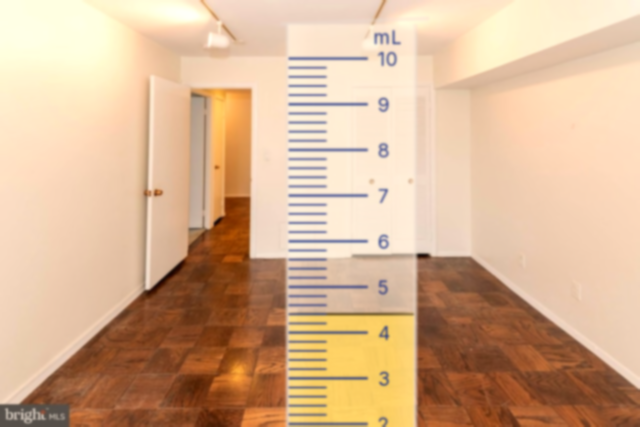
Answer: 4.4 mL
